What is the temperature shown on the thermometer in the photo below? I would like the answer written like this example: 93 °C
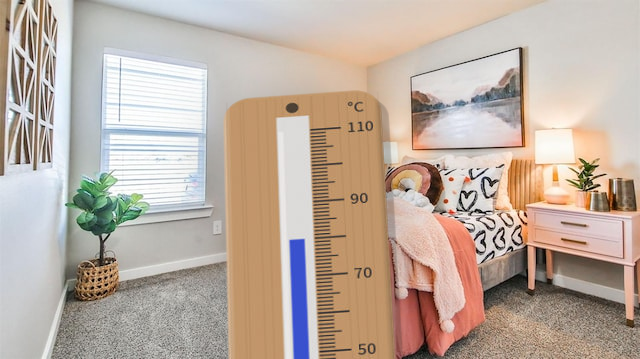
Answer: 80 °C
